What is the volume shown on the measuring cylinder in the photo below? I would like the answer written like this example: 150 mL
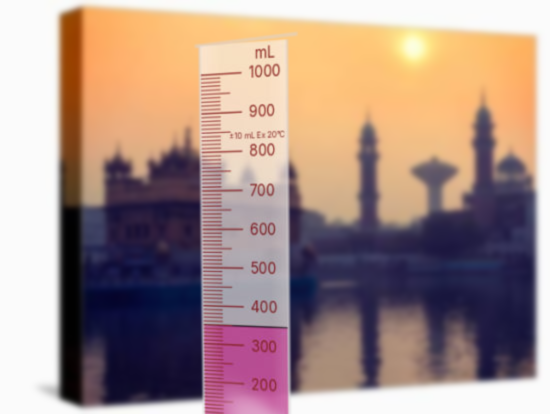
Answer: 350 mL
